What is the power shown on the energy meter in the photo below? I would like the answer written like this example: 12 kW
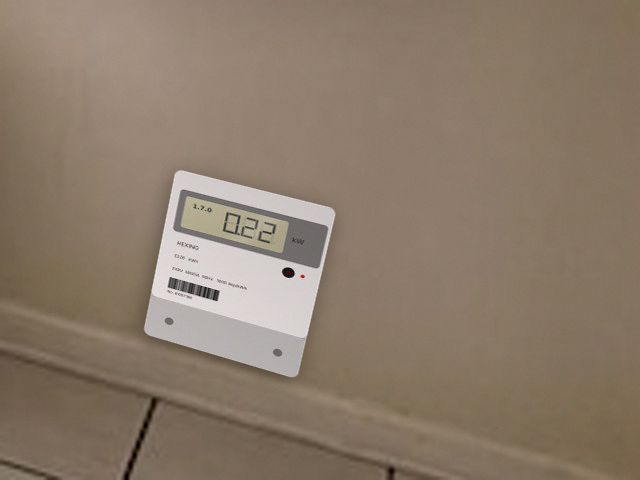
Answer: 0.22 kW
